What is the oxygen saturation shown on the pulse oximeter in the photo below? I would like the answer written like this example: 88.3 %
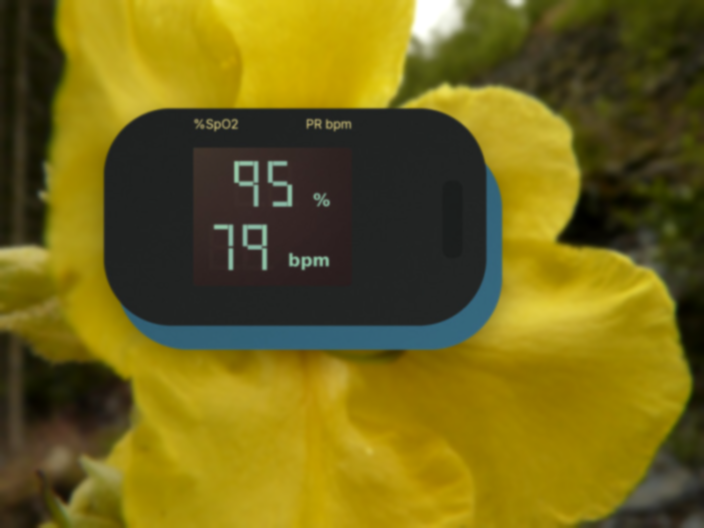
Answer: 95 %
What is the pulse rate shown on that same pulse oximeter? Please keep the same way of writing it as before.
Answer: 79 bpm
